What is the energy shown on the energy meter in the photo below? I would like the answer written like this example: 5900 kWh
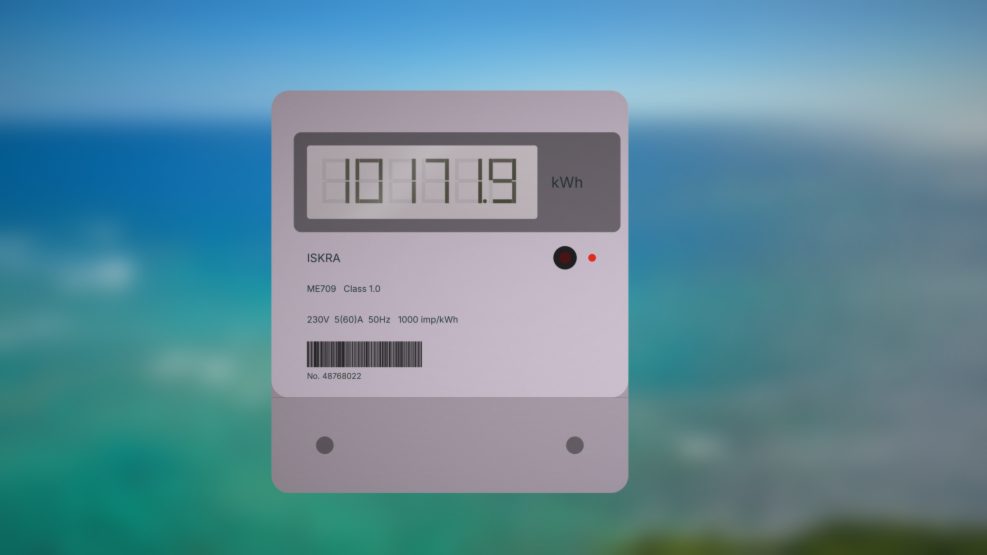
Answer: 10171.9 kWh
